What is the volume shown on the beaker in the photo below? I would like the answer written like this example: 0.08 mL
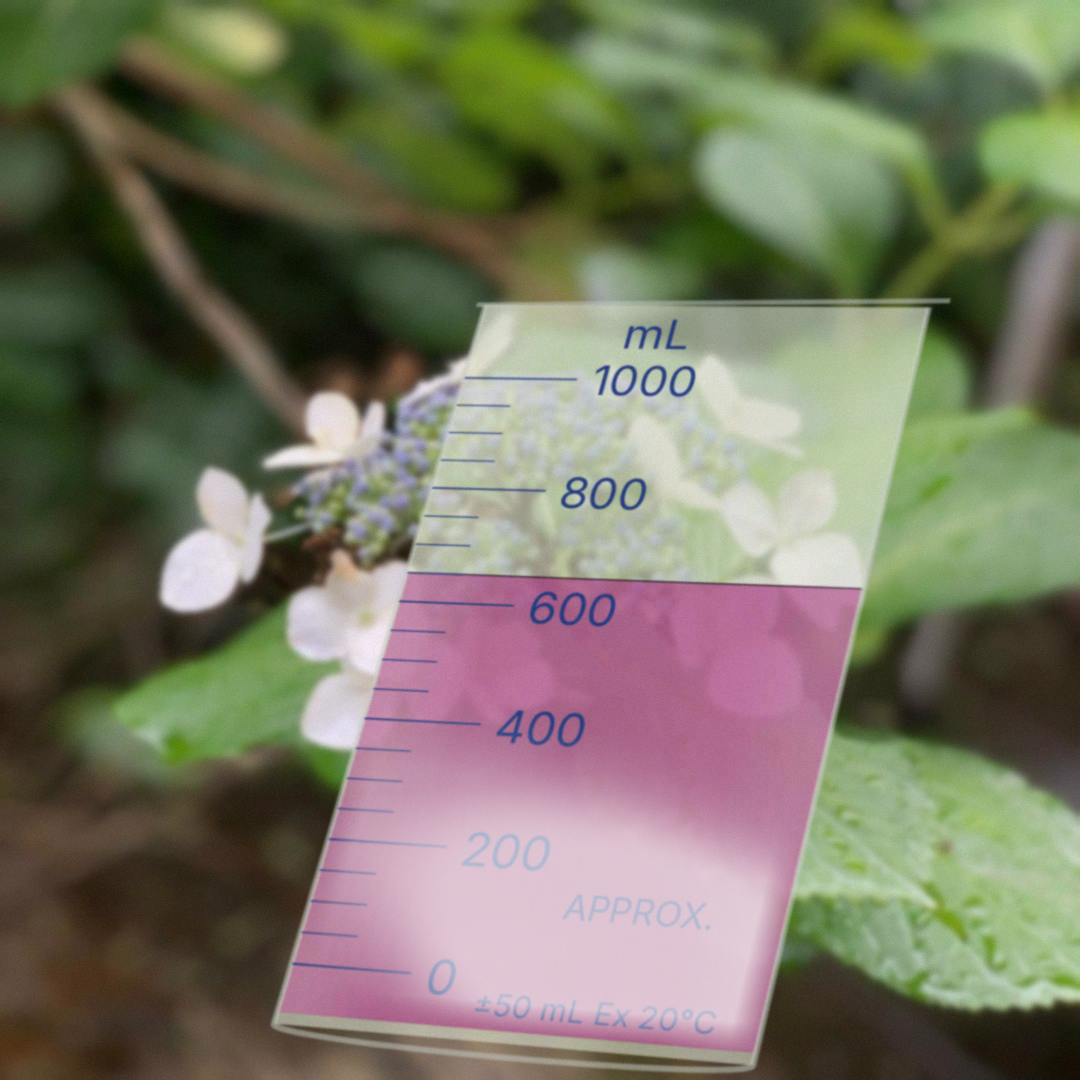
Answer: 650 mL
